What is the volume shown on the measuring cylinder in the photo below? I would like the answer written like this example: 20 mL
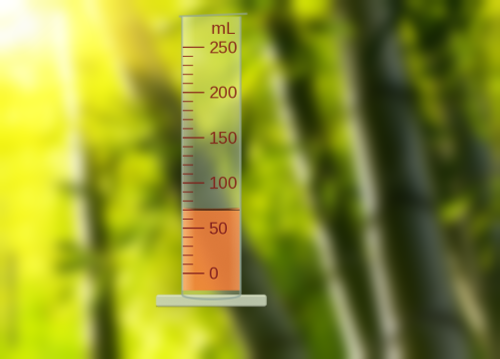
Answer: 70 mL
